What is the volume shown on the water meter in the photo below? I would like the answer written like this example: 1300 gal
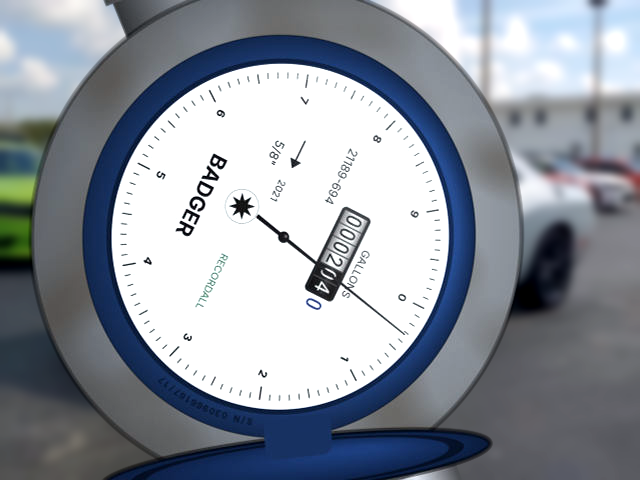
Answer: 2040.3 gal
